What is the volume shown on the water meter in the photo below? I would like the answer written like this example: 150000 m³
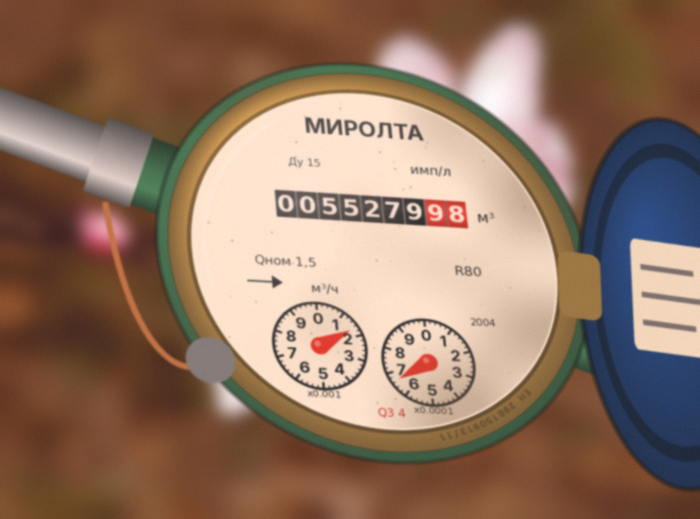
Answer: 55279.9816 m³
